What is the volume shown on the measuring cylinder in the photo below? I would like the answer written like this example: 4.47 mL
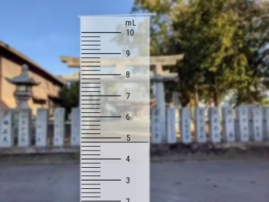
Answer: 4.8 mL
